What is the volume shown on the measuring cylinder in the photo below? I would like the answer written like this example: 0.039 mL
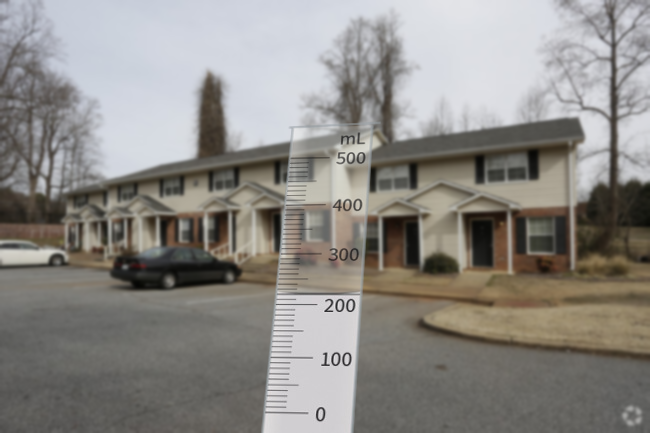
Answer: 220 mL
